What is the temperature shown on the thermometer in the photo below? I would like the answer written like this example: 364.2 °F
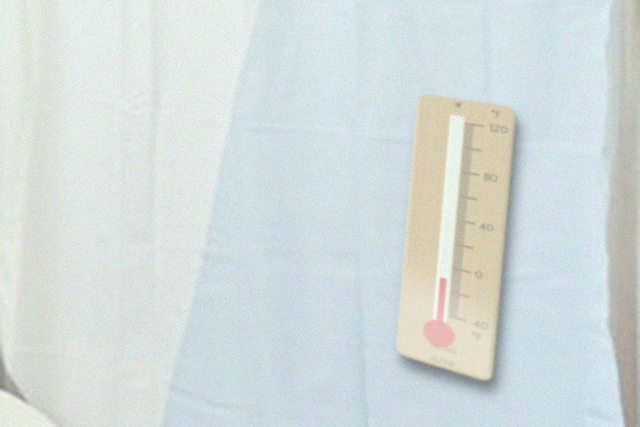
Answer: -10 °F
